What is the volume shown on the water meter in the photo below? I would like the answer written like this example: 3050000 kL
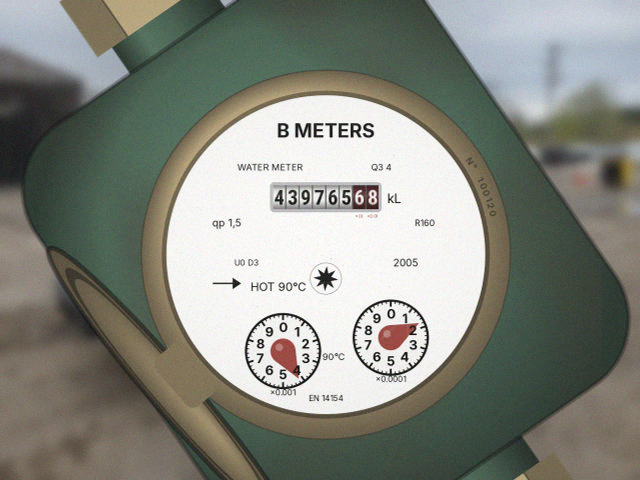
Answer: 439765.6841 kL
